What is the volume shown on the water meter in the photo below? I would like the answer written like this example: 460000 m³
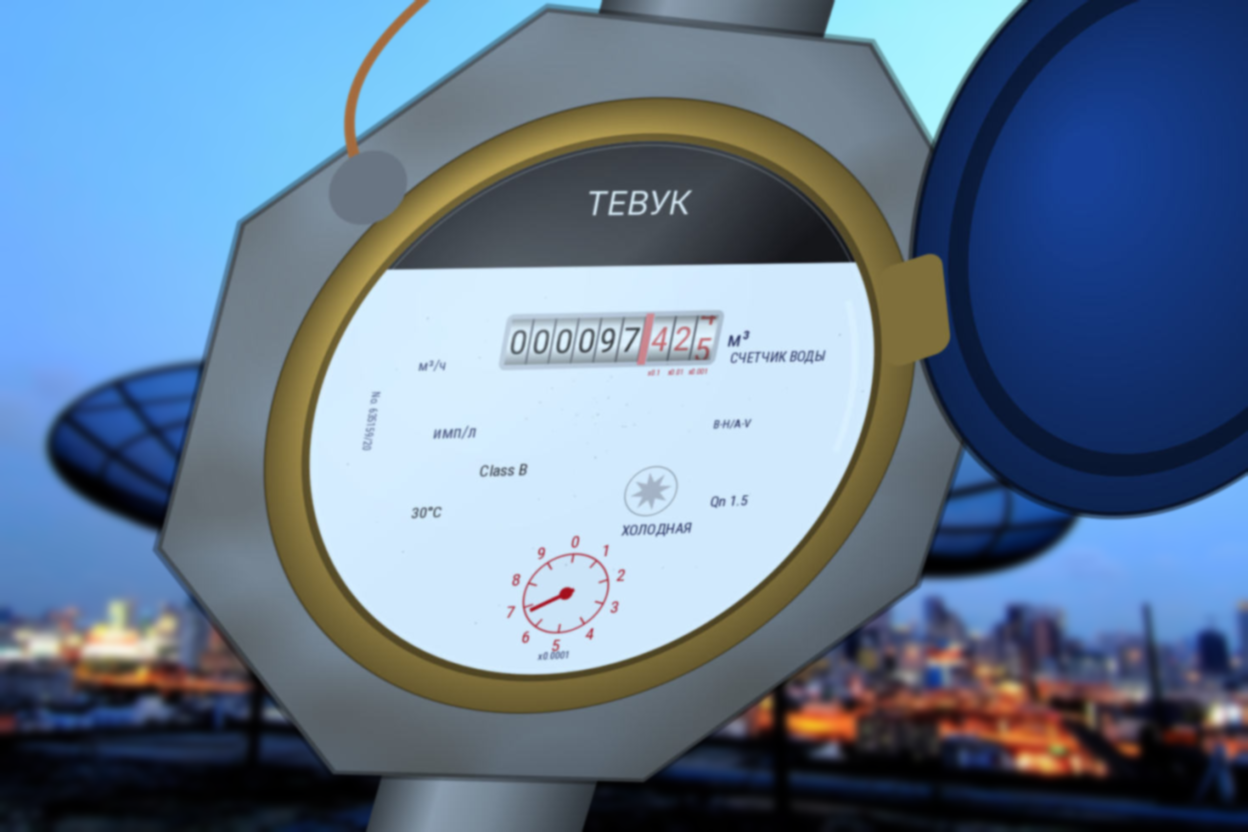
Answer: 97.4246 m³
